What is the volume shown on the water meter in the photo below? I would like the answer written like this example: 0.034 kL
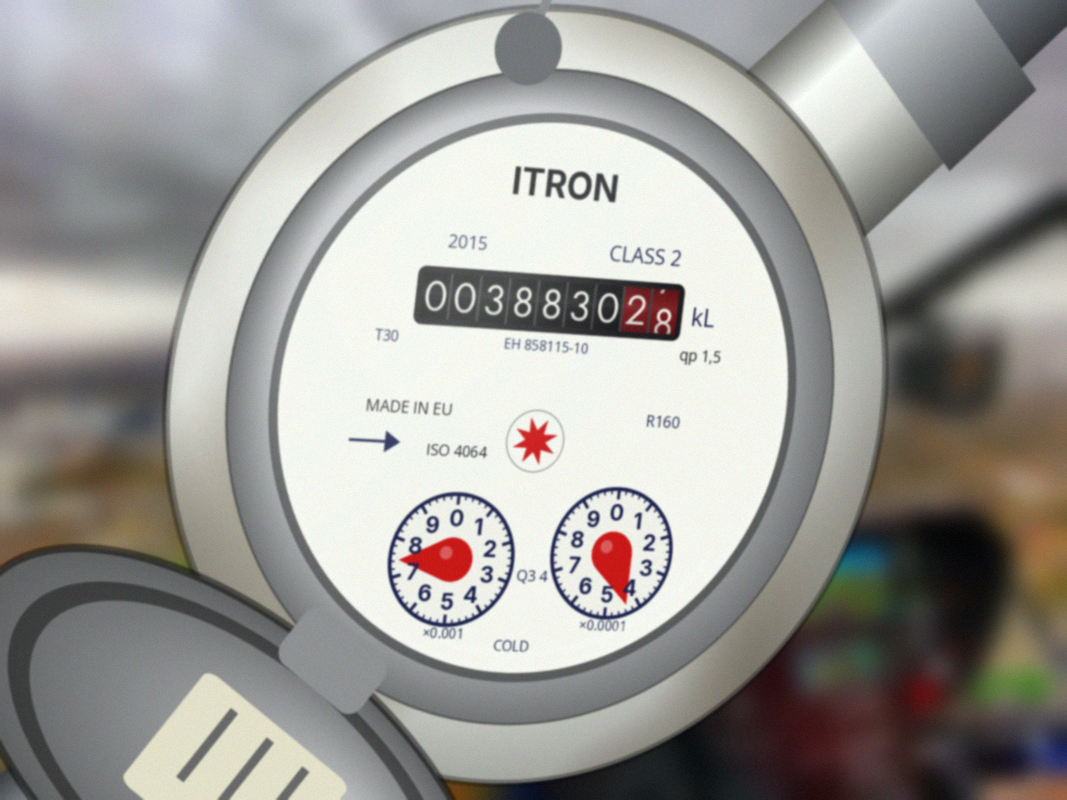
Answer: 38830.2774 kL
